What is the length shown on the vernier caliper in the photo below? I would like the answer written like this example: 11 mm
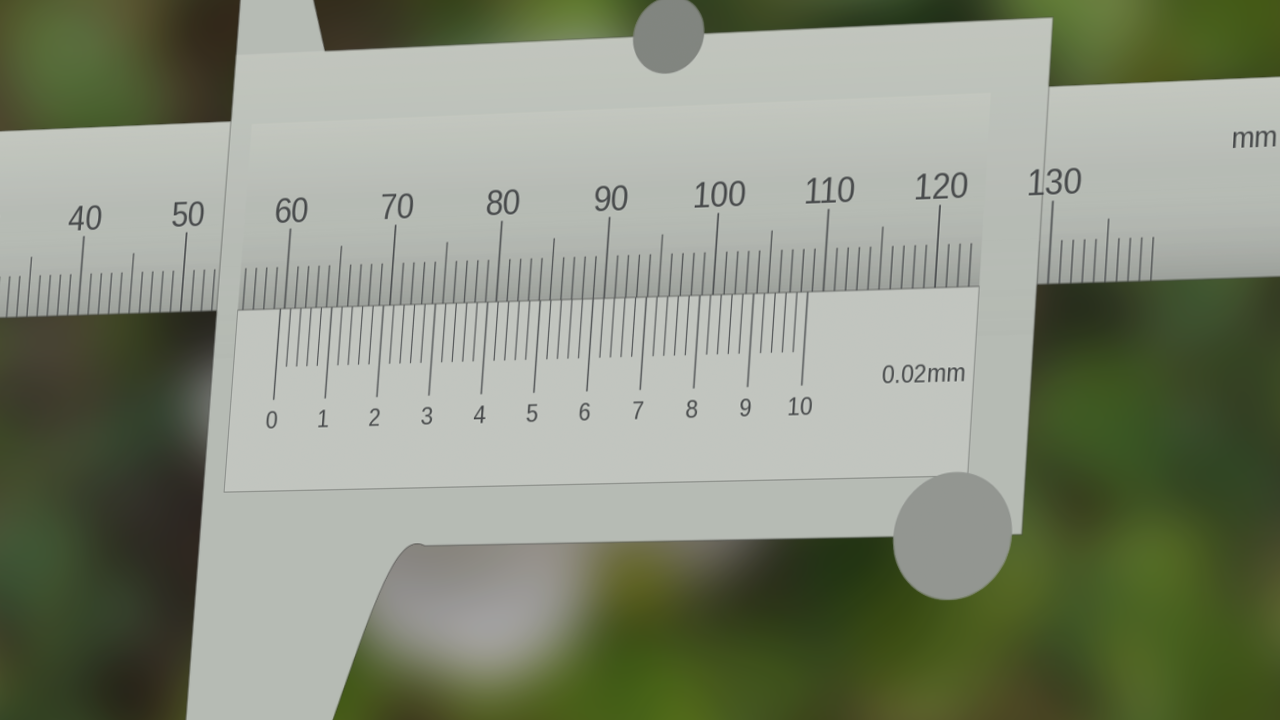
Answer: 59.6 mm
